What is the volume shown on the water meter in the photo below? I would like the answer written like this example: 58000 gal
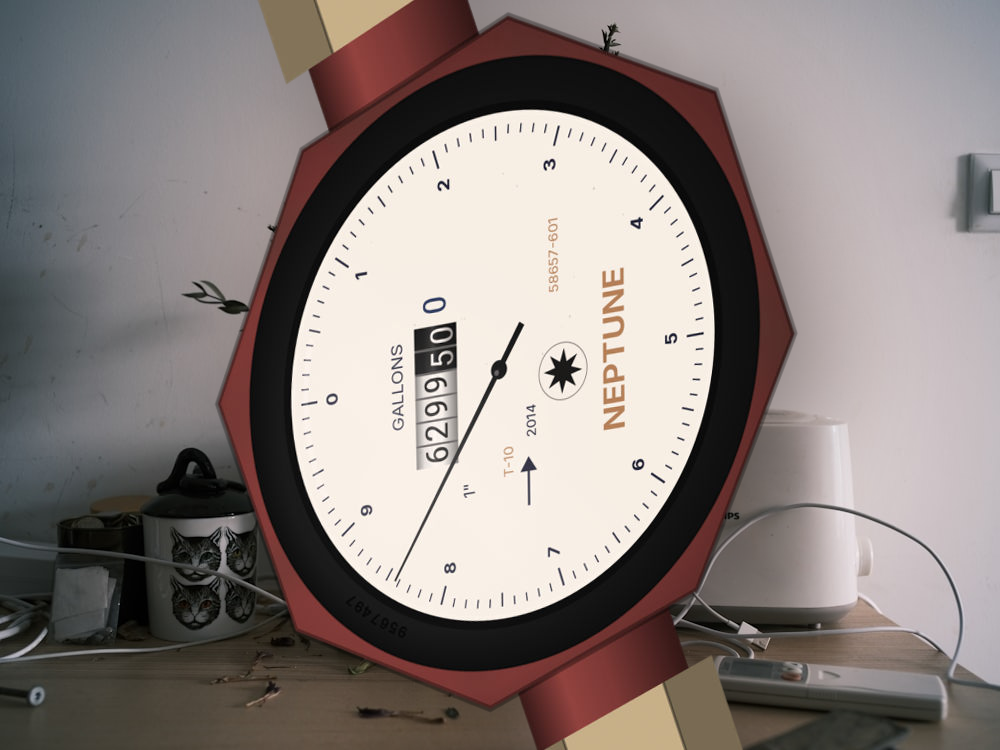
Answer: 6299498.4 gal
